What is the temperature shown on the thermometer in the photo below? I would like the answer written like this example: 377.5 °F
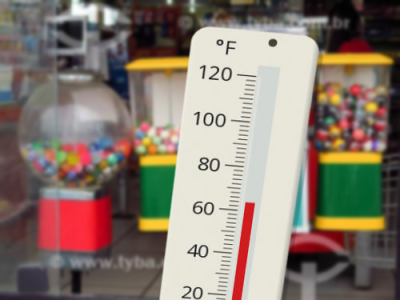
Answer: 64 °F
